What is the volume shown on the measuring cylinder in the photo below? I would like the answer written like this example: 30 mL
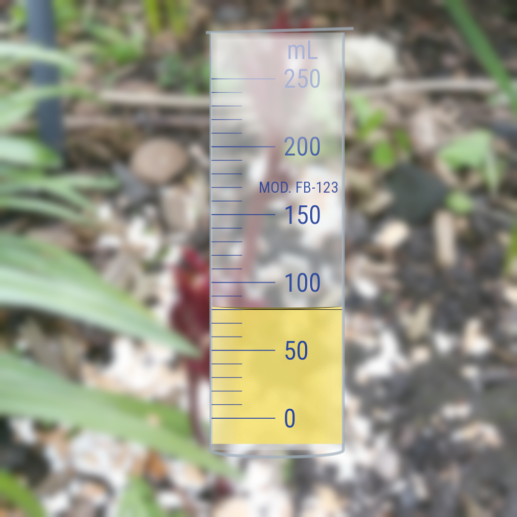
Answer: 80 mL
